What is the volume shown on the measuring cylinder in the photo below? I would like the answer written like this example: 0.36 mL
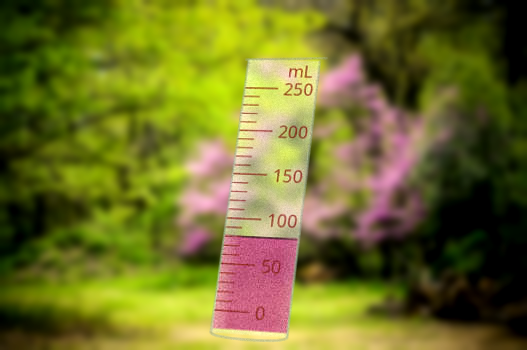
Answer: 80 mL
